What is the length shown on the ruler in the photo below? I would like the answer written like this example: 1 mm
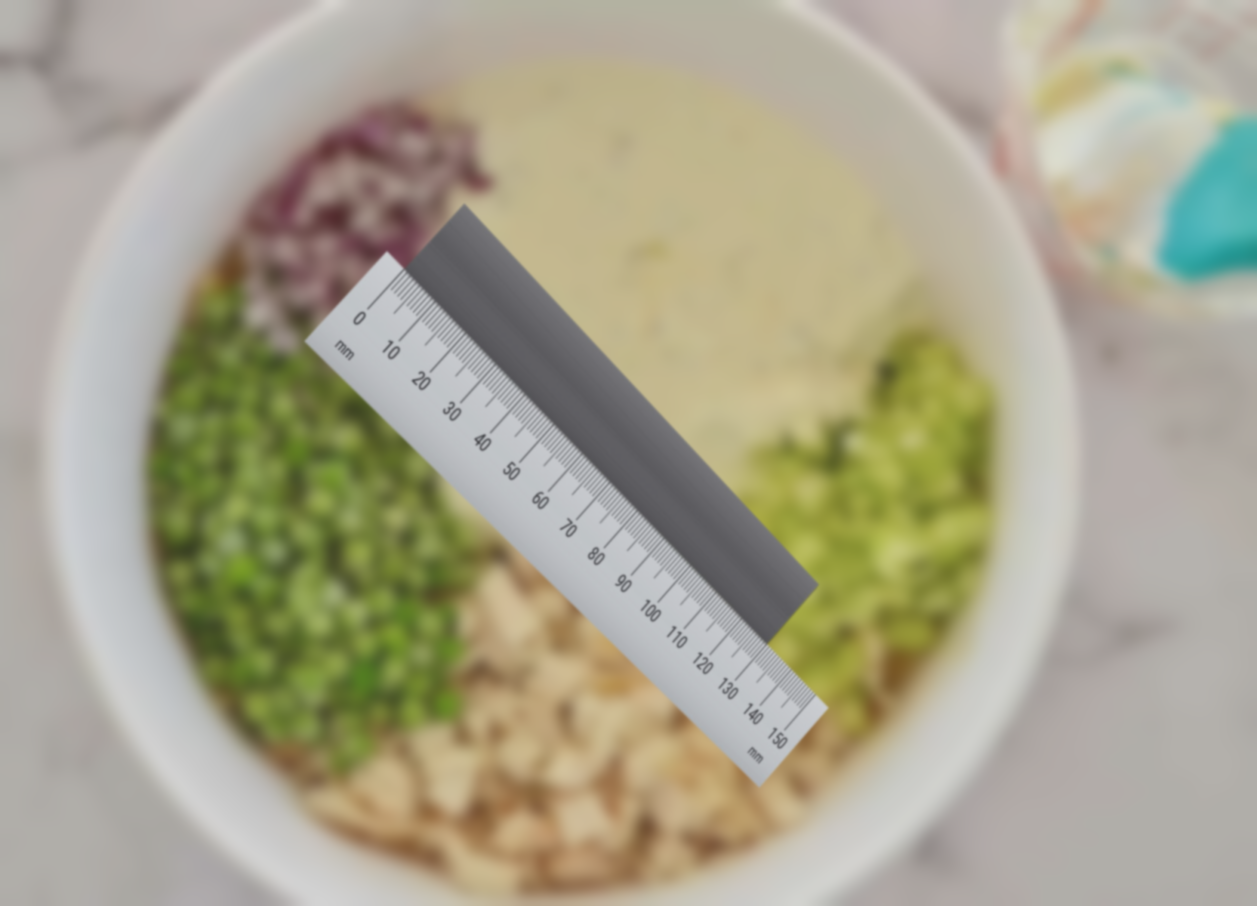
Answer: 130 mm
